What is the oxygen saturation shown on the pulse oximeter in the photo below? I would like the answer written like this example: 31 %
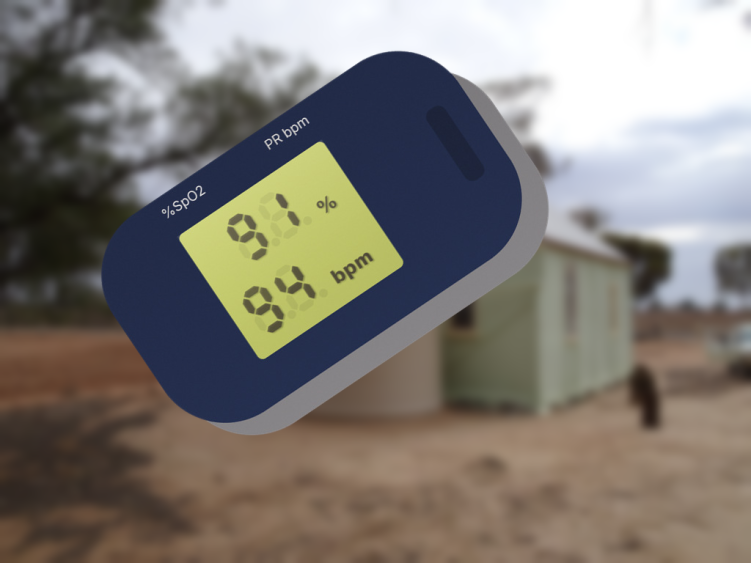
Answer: 91 %
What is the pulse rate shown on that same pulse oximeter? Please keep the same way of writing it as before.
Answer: 94 bpm
